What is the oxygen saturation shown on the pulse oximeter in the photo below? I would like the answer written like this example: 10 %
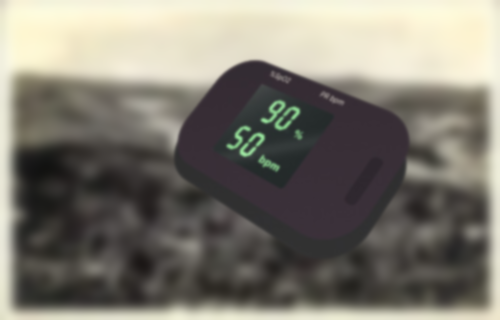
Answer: 90 %
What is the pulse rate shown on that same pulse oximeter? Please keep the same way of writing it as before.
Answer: 50 bpm
